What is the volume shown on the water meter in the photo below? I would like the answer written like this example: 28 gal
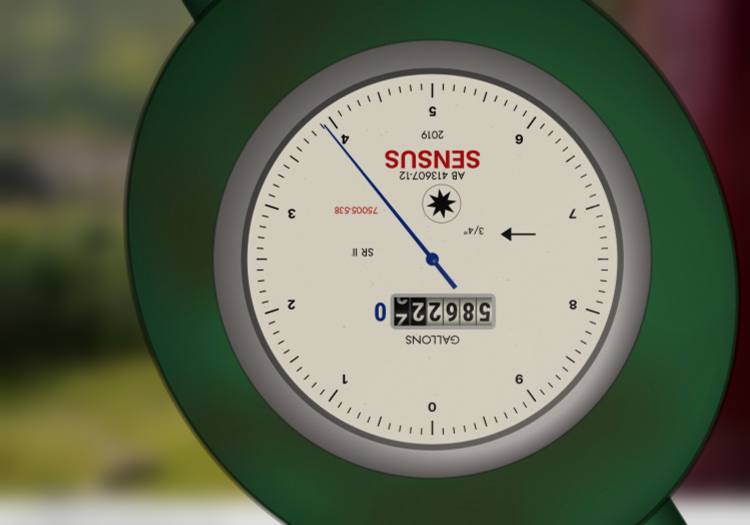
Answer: 5862223.9 gal
